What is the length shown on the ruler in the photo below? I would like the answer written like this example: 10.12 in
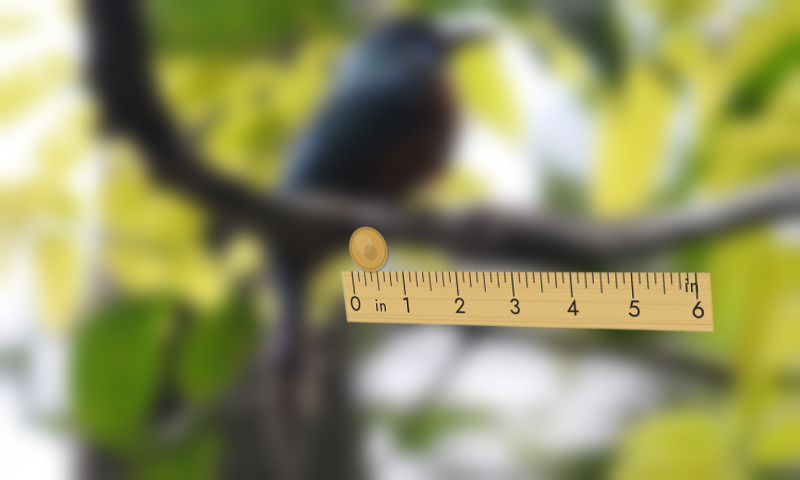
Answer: 0.75 in
